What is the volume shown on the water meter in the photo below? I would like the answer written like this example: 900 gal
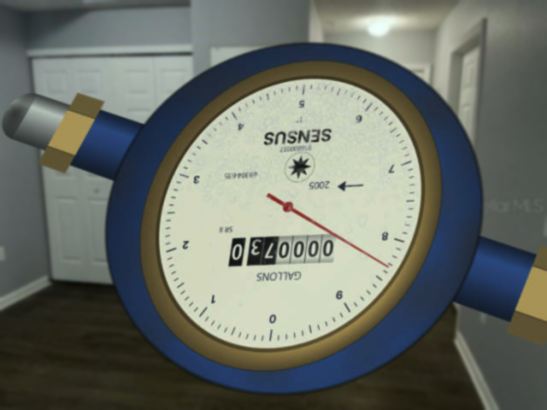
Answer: 728.3 gal
